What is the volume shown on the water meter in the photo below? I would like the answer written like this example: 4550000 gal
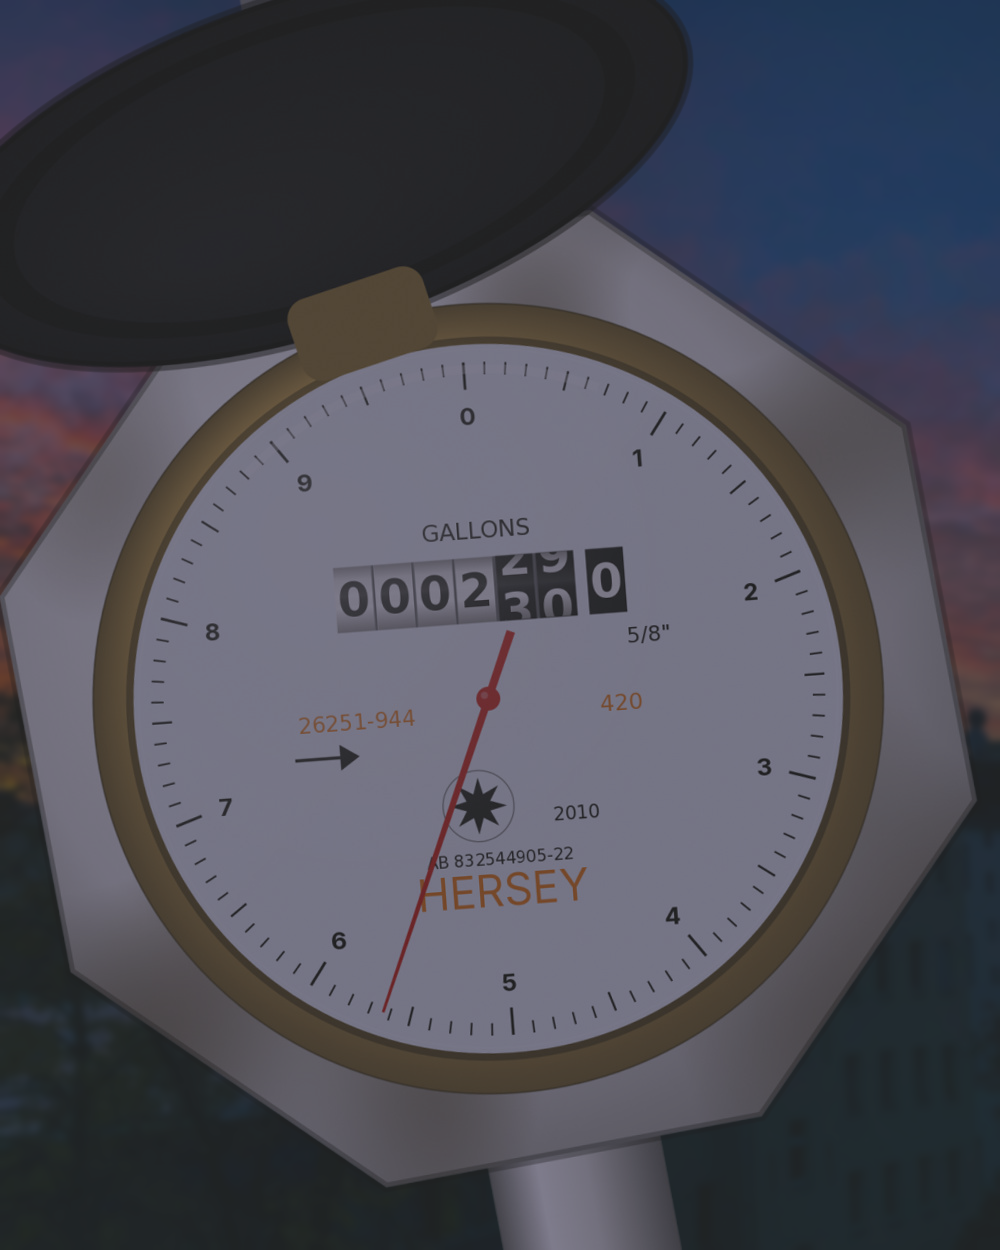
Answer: 2295.6 gal
